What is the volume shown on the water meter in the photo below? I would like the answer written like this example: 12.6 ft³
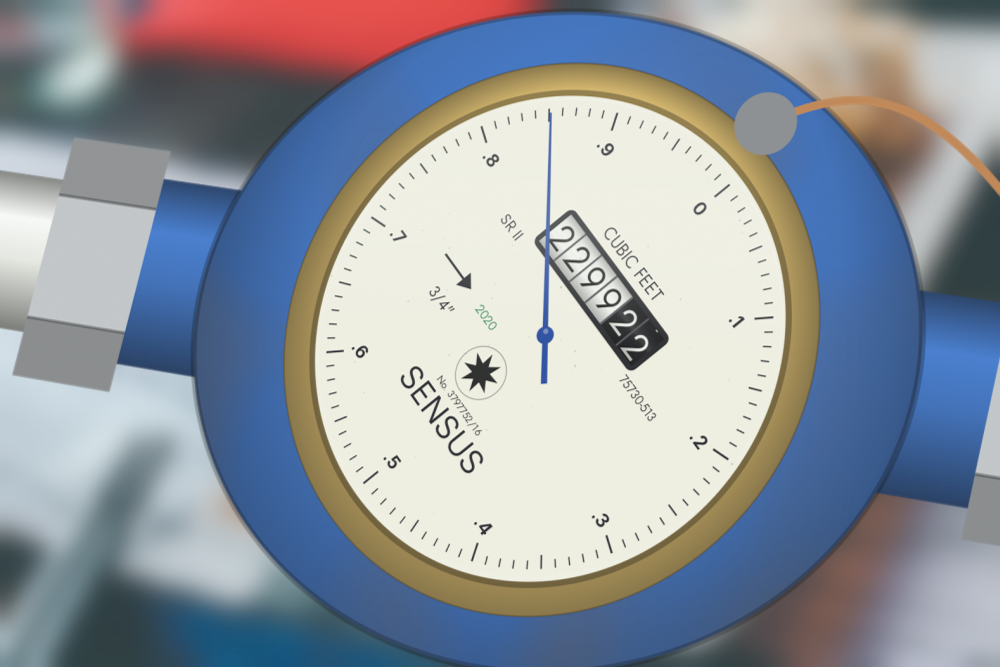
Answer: 229921.85 ft³
